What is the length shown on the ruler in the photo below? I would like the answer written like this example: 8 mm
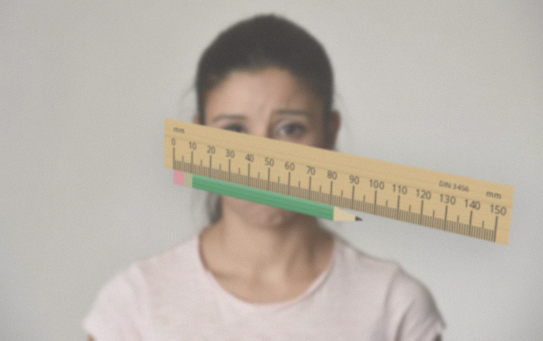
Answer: 95 mm
